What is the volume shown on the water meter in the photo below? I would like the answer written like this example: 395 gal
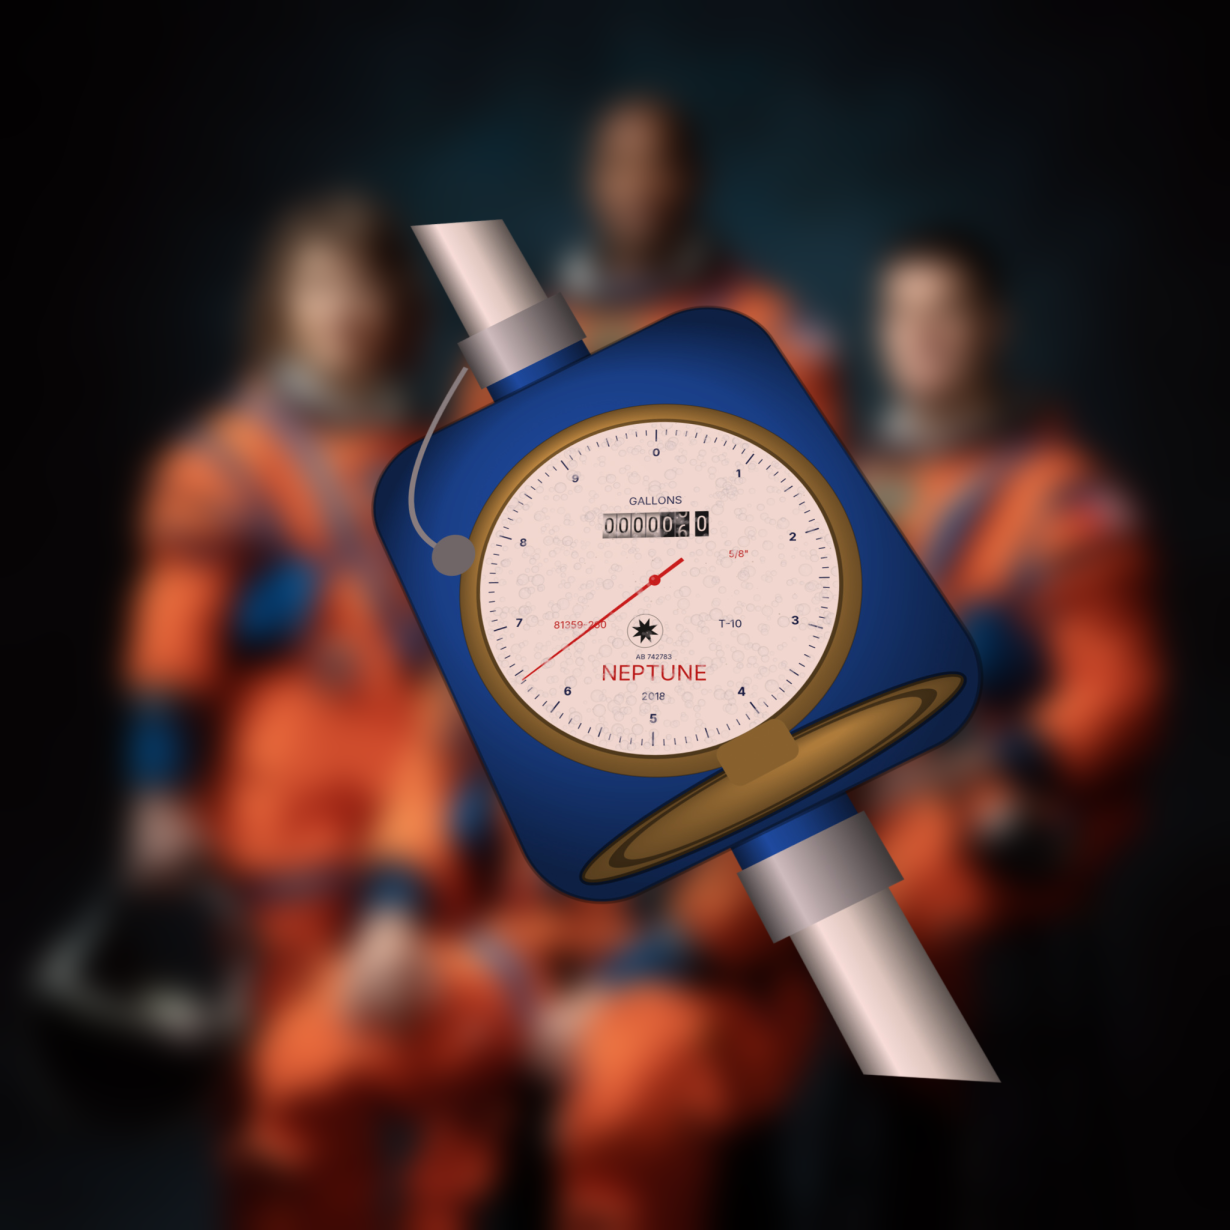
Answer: 56.4 gal
